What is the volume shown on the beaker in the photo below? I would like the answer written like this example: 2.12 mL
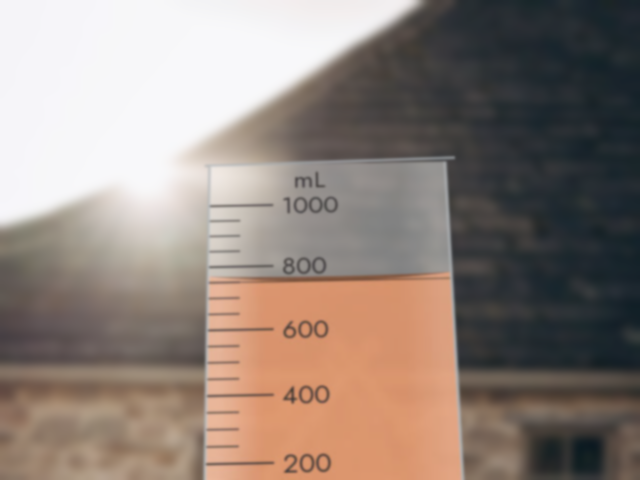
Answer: 750 mL
